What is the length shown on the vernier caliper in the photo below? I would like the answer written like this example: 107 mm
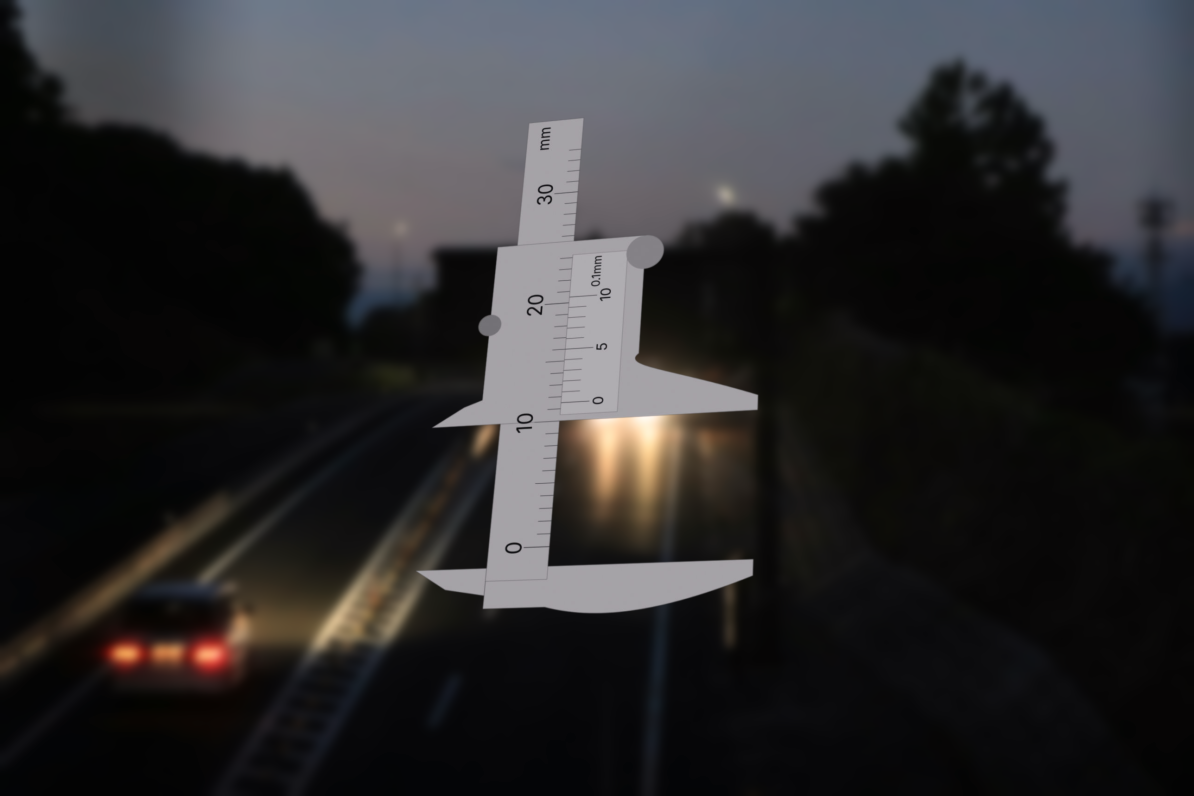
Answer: 11.5 mm
